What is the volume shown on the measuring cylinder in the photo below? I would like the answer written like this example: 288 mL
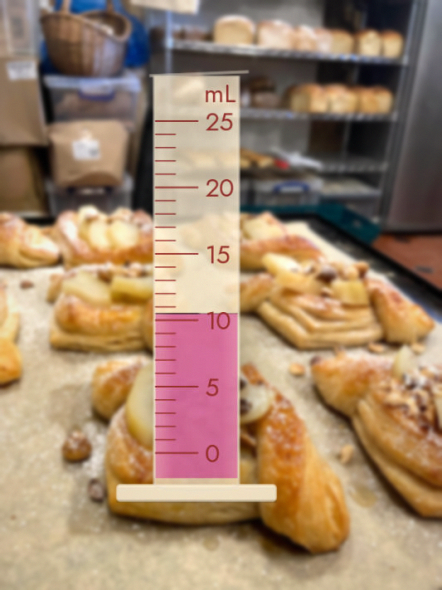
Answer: 10.5 mL
